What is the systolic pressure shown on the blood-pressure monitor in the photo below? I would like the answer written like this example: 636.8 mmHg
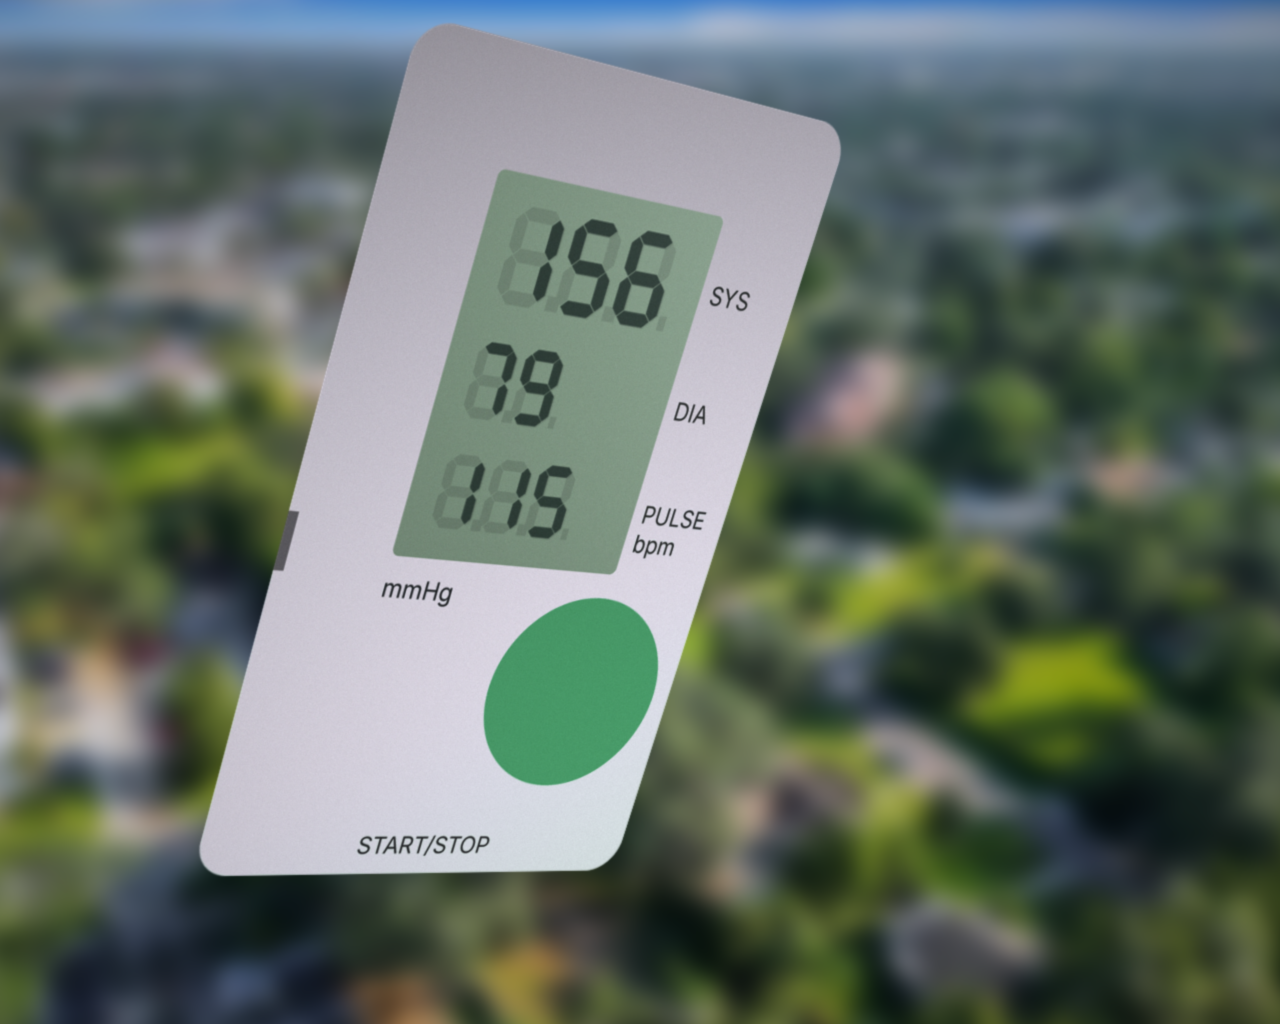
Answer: 156 mmHg
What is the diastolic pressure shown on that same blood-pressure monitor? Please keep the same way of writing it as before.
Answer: 79 mmHg
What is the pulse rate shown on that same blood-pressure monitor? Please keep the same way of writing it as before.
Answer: 115 bpm
